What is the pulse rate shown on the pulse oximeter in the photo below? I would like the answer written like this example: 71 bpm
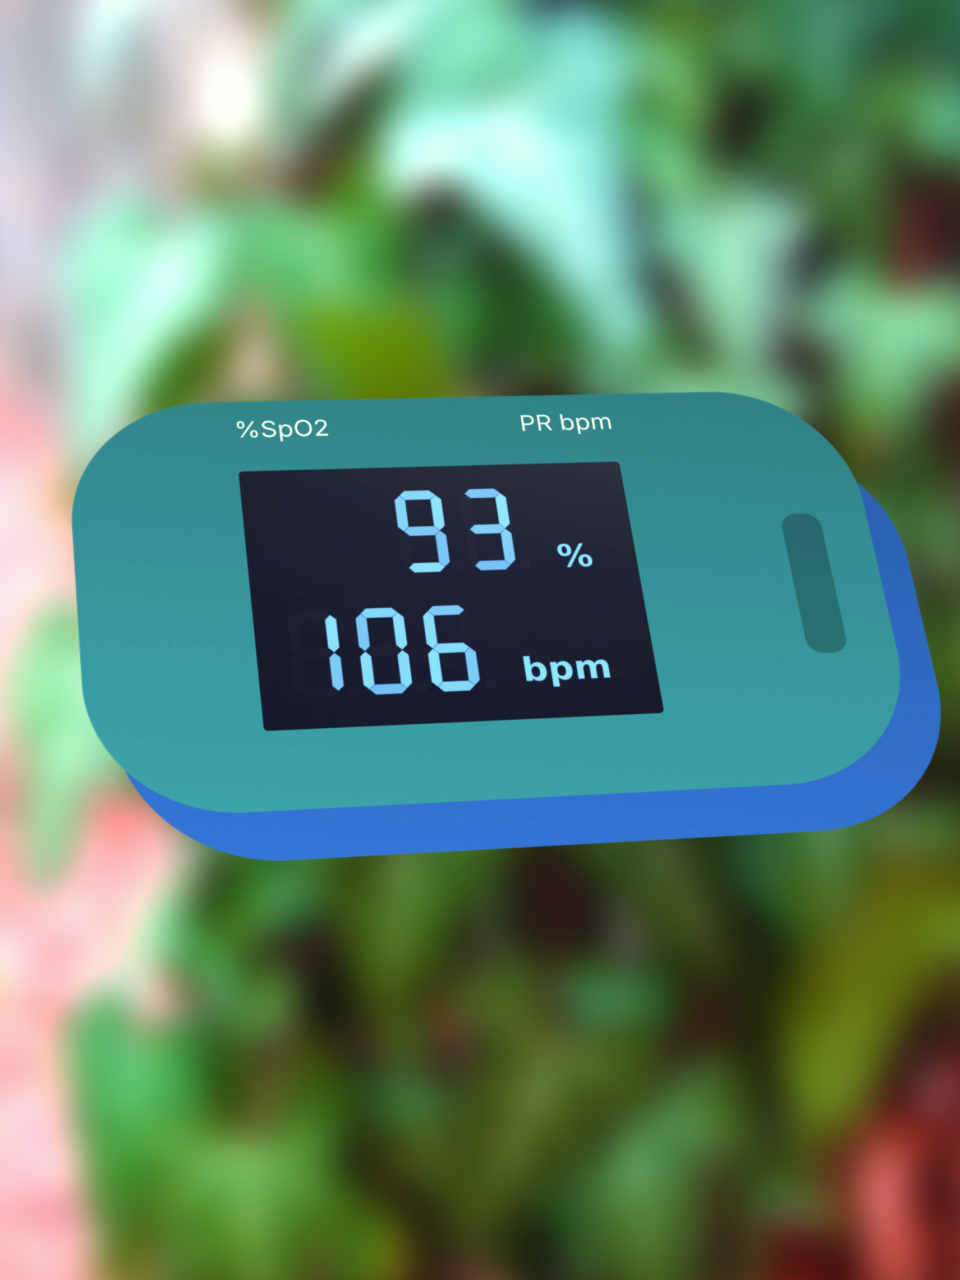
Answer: 106 bpm
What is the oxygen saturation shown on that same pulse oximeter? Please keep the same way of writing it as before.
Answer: 93 %
